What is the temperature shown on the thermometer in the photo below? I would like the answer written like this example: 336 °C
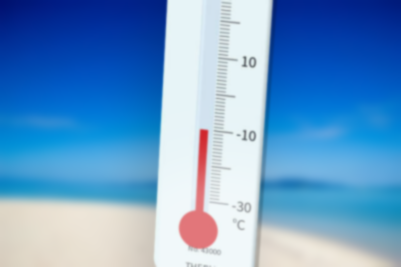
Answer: -10 °C
